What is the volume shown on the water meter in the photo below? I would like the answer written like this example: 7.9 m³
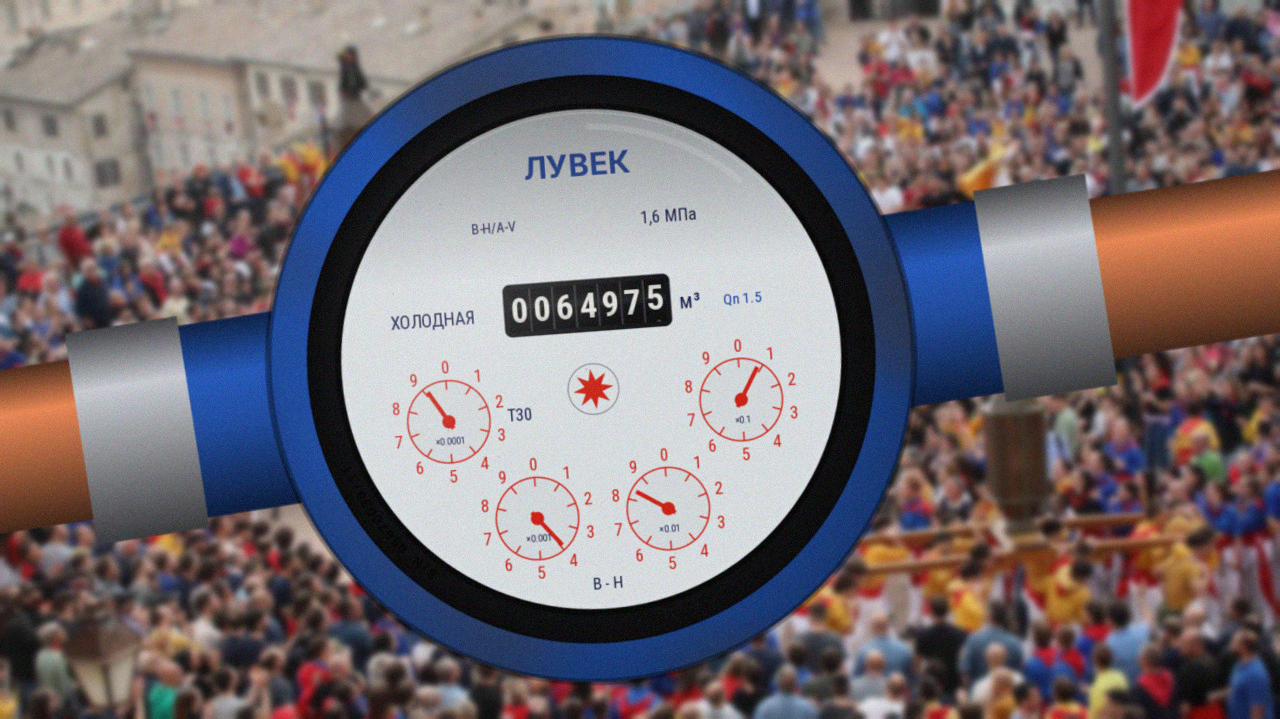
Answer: 64975.0839 m³
